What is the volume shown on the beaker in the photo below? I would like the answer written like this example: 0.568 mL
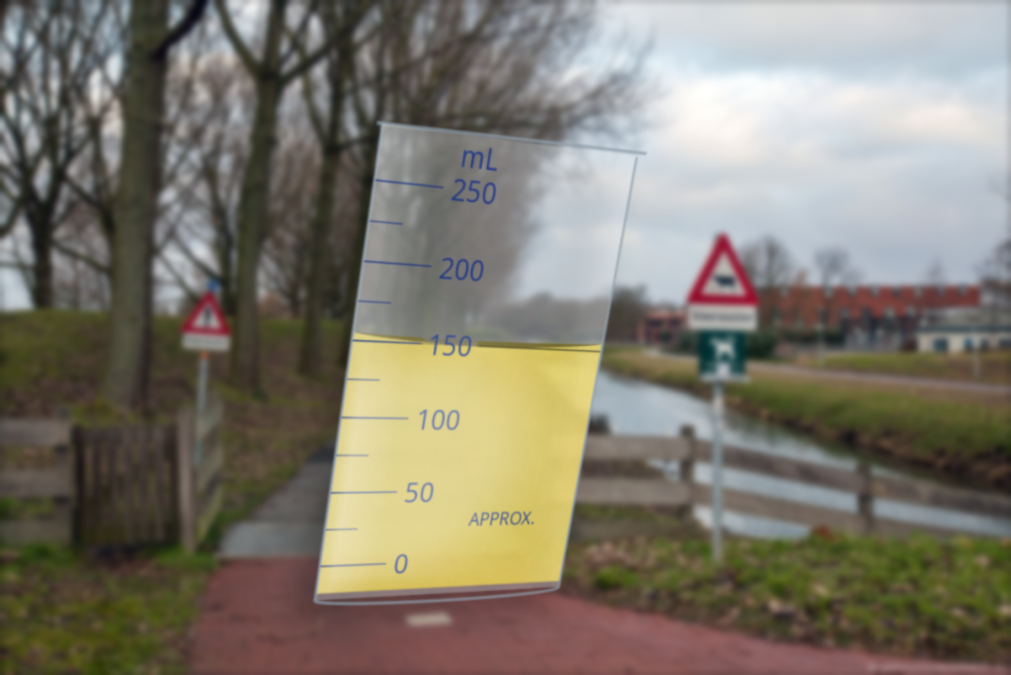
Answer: 150 mL
